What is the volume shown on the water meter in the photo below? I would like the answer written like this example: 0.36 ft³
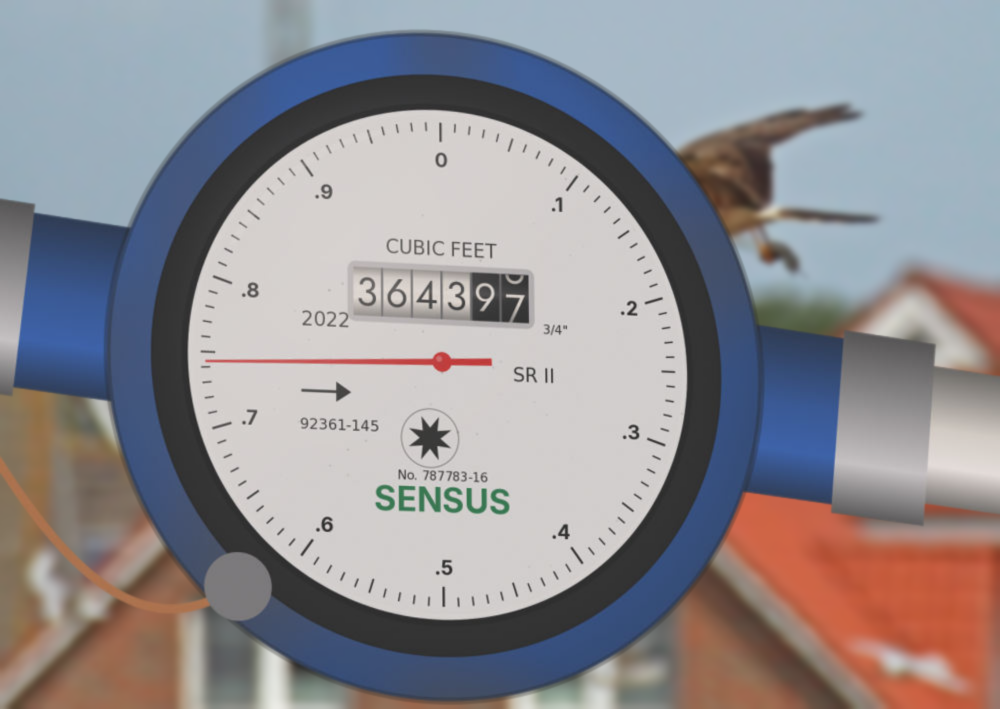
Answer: 364396.74 ft³
